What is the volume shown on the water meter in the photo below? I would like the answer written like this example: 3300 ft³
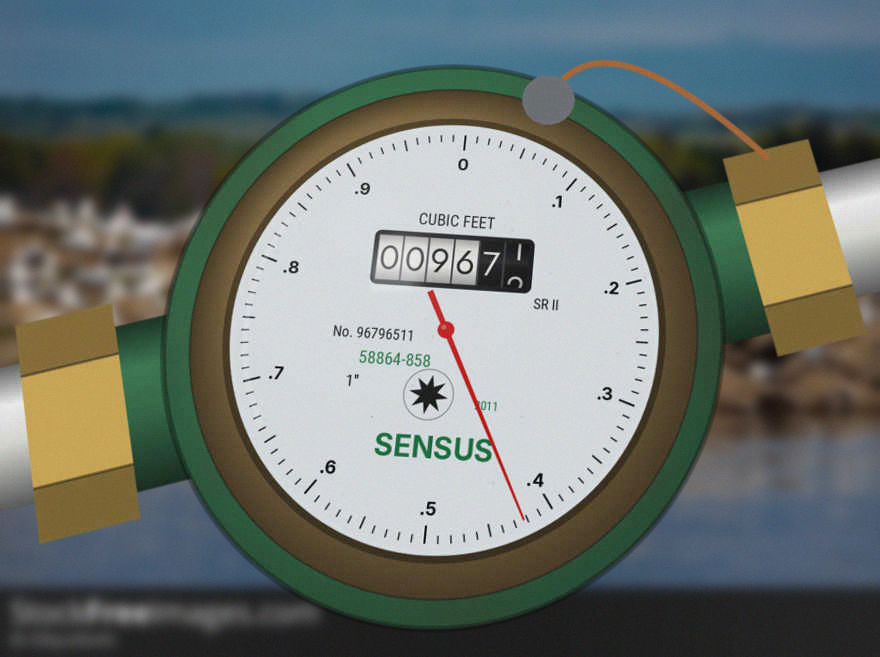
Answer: 9671.42 ft³
